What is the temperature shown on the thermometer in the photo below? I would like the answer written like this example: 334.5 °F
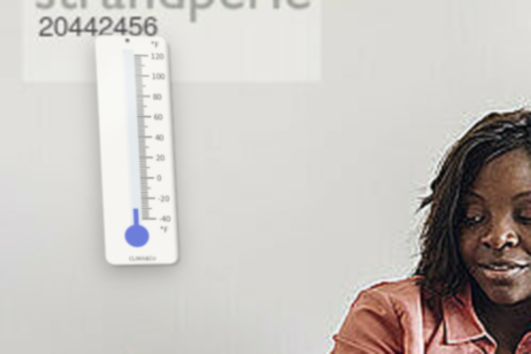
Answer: -30 °F
